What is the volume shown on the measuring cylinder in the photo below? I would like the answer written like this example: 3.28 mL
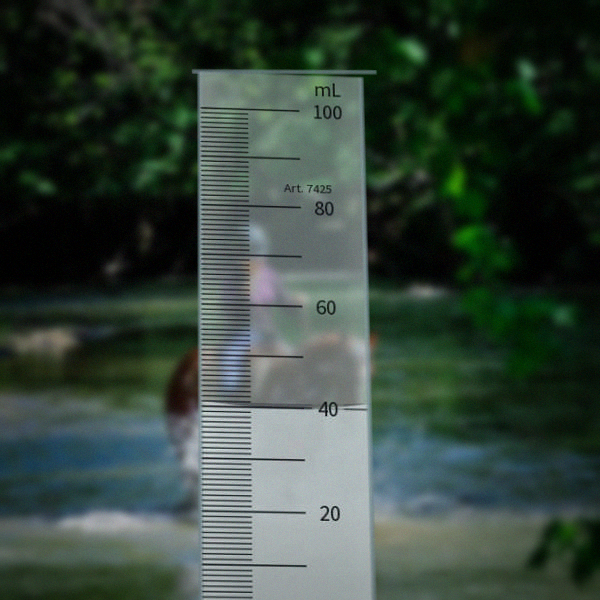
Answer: 40 mL
